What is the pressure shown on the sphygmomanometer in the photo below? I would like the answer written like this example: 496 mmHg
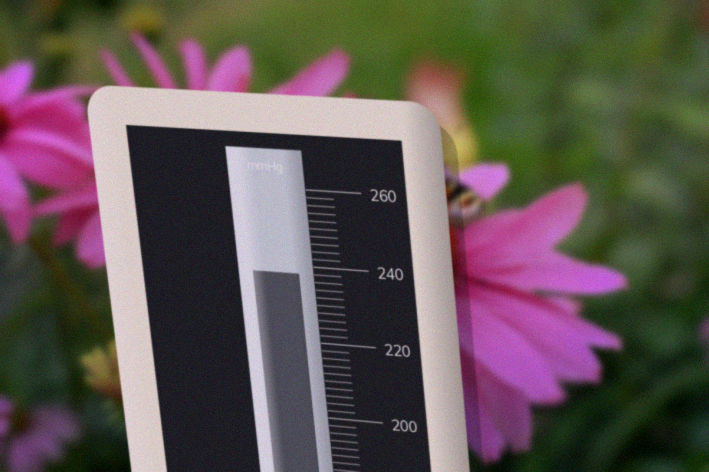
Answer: 238 mmHg
